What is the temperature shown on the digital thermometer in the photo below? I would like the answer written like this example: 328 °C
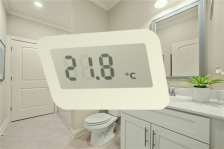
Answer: 21.8 °C
